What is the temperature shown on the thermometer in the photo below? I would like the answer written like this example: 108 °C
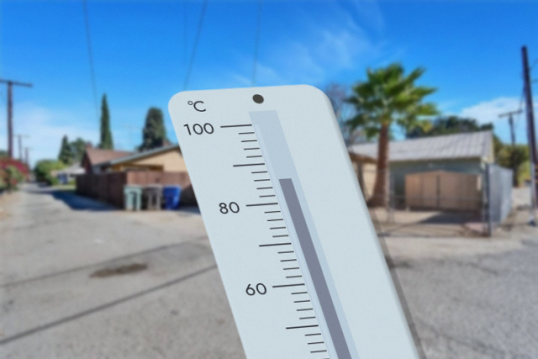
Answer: 86 °C
